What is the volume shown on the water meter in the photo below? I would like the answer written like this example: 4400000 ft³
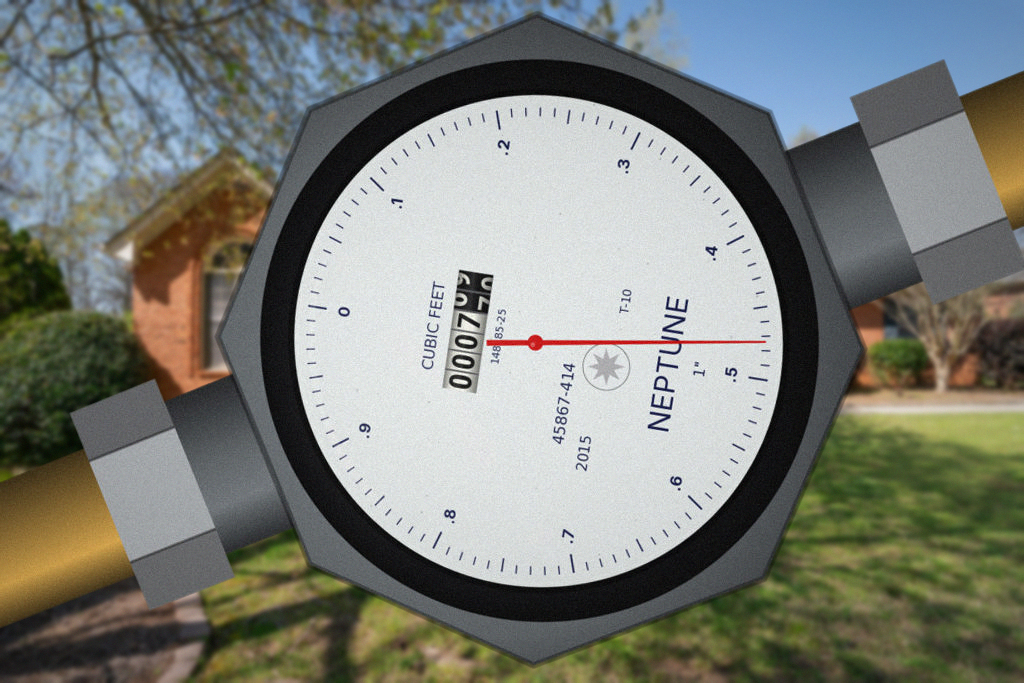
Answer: 769.47 ft³
